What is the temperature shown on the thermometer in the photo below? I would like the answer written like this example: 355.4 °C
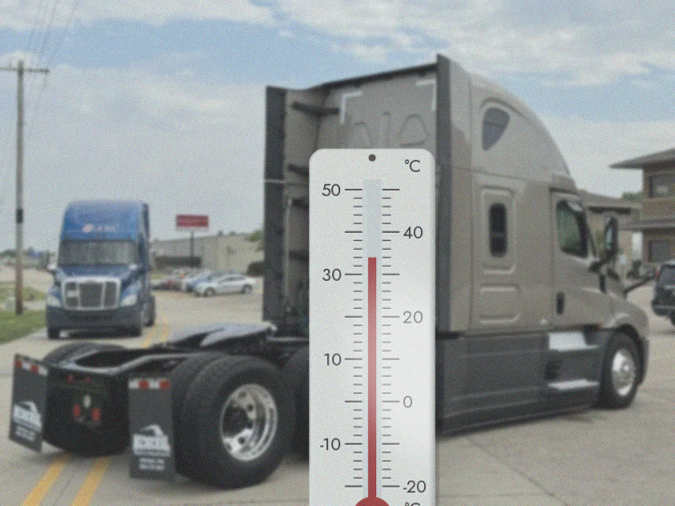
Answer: 34 °C
